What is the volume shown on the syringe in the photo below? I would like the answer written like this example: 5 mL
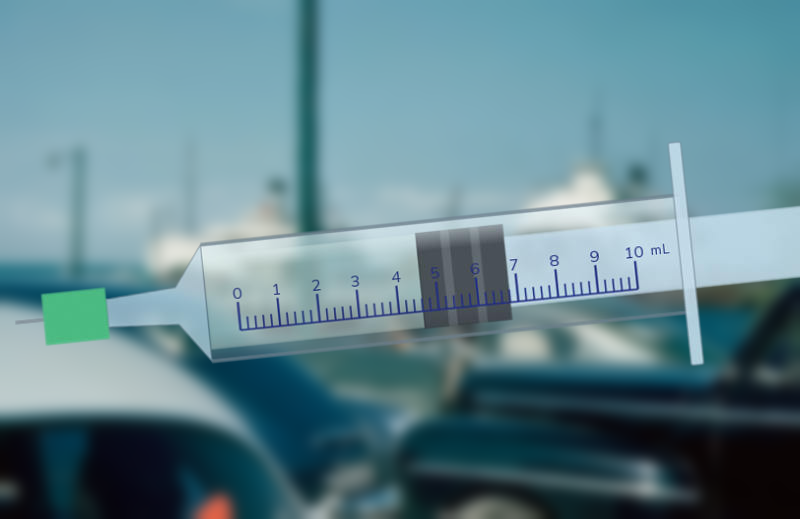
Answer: 4.6 mL
